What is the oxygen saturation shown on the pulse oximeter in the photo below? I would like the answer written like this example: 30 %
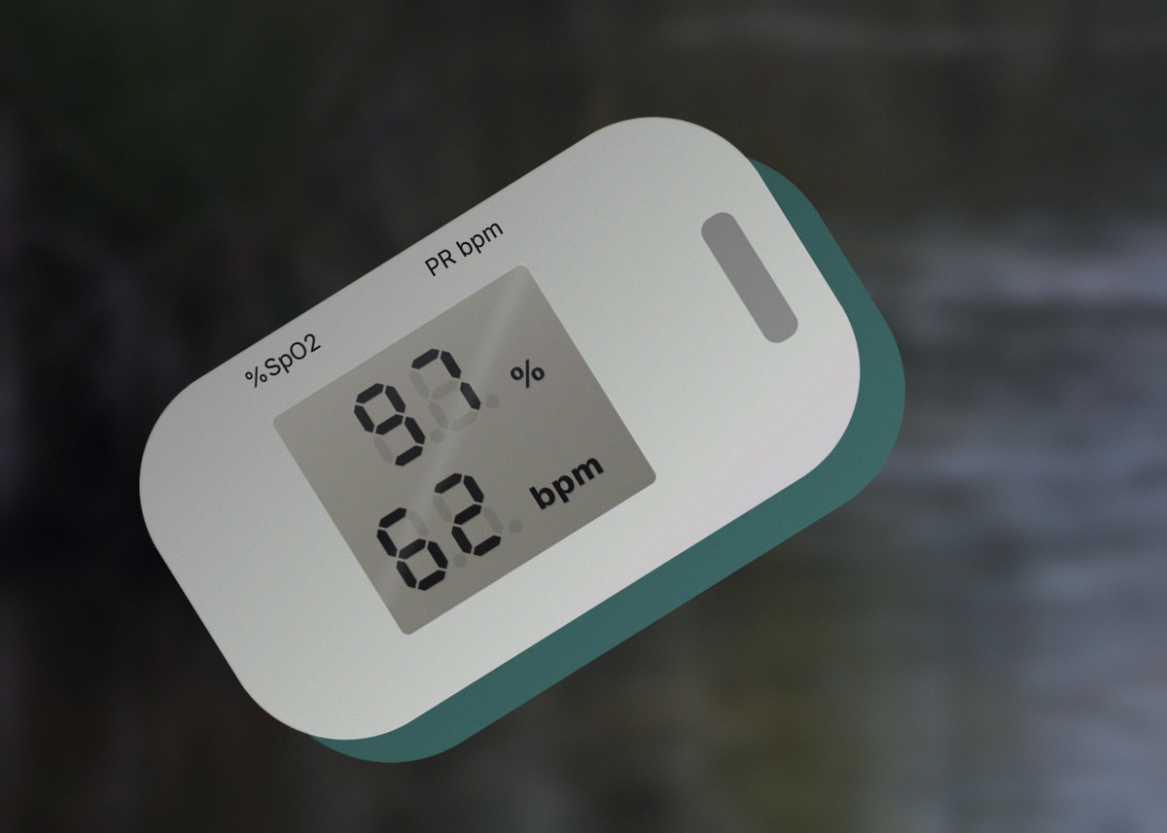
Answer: 97 %
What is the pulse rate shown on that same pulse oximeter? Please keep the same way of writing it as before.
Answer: 62 bpm
